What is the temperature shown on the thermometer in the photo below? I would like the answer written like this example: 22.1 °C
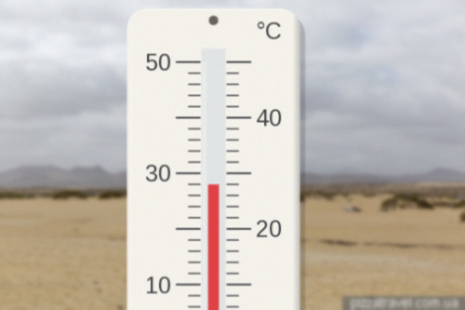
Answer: 28 °C
